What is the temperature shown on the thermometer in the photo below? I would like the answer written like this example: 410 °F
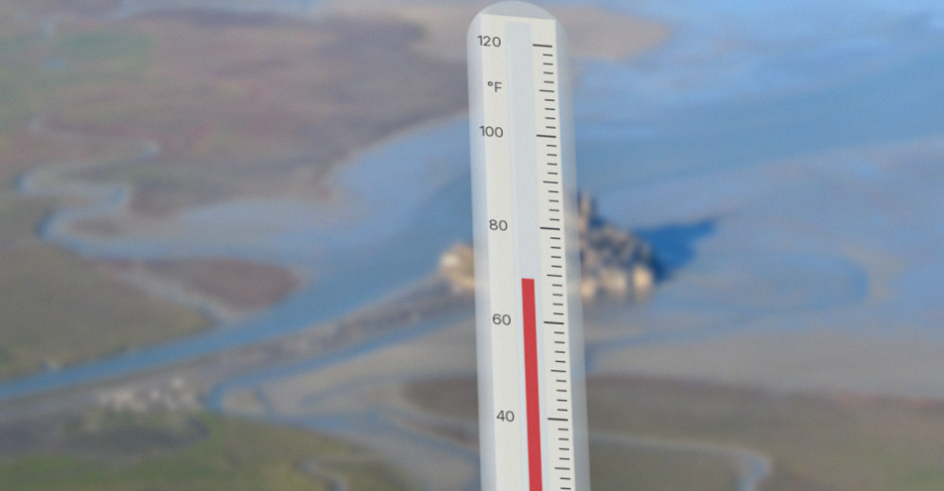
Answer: 69 °F
